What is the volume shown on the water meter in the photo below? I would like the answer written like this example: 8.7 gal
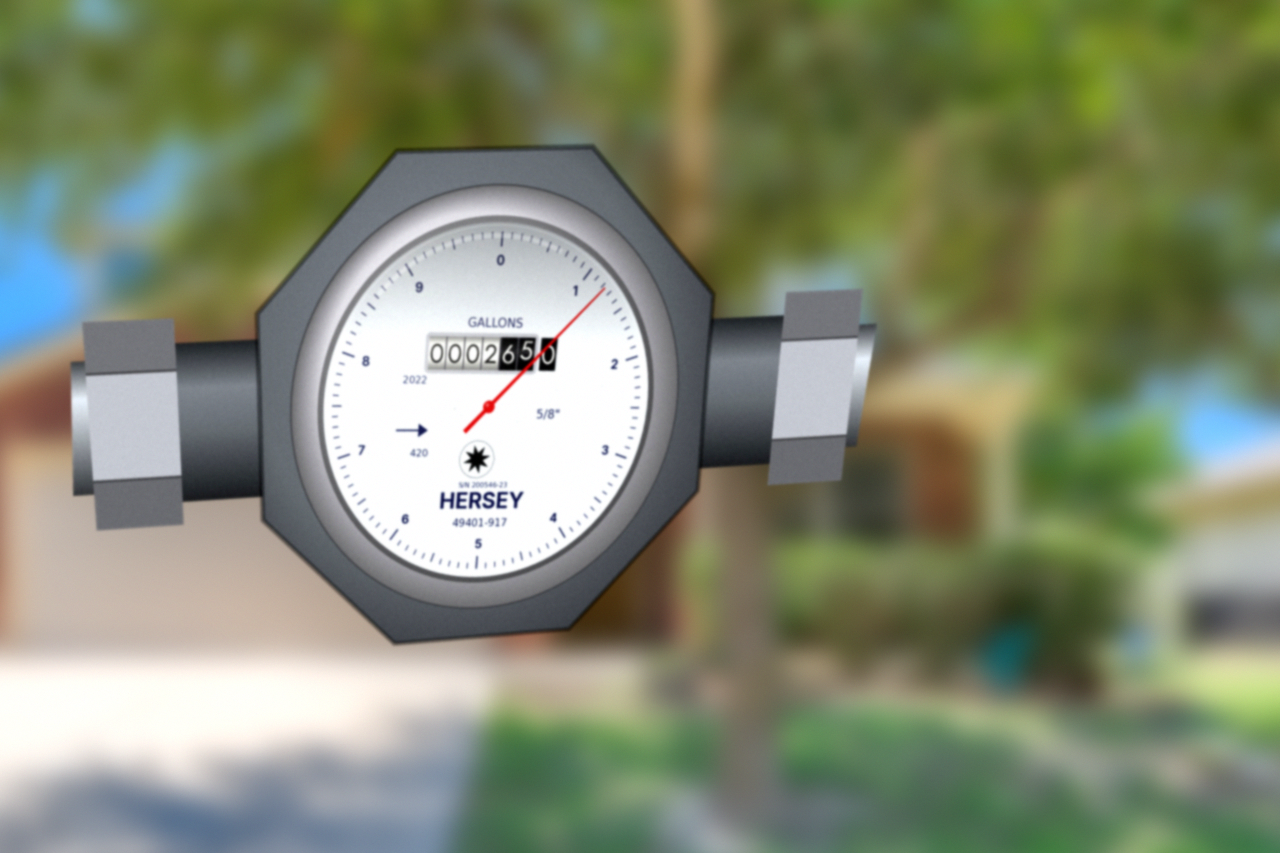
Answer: 2651.2 gal
